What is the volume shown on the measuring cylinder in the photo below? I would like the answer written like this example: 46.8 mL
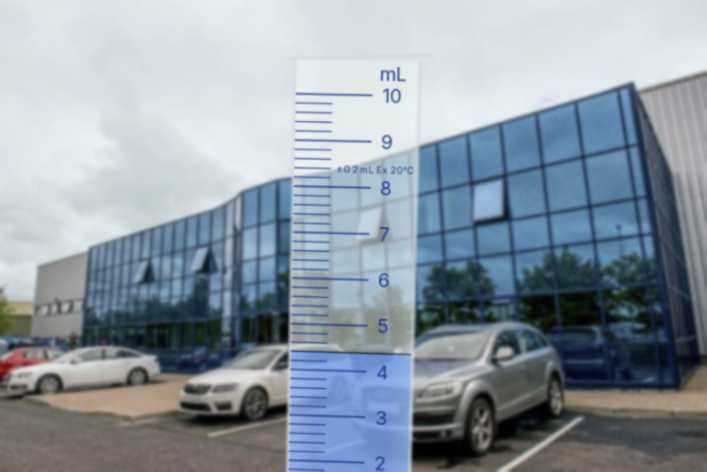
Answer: 4.4 mL
